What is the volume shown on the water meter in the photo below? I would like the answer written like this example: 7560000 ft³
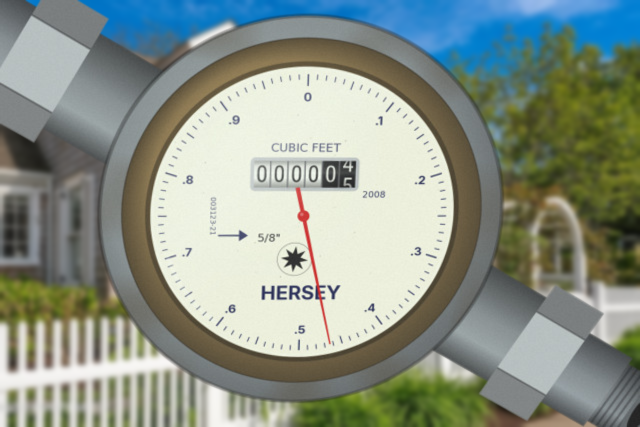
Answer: 4.46 ft³
